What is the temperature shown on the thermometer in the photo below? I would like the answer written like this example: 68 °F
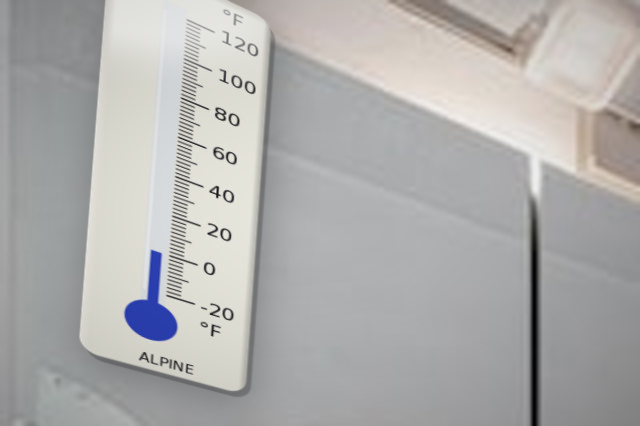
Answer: 0 °F
